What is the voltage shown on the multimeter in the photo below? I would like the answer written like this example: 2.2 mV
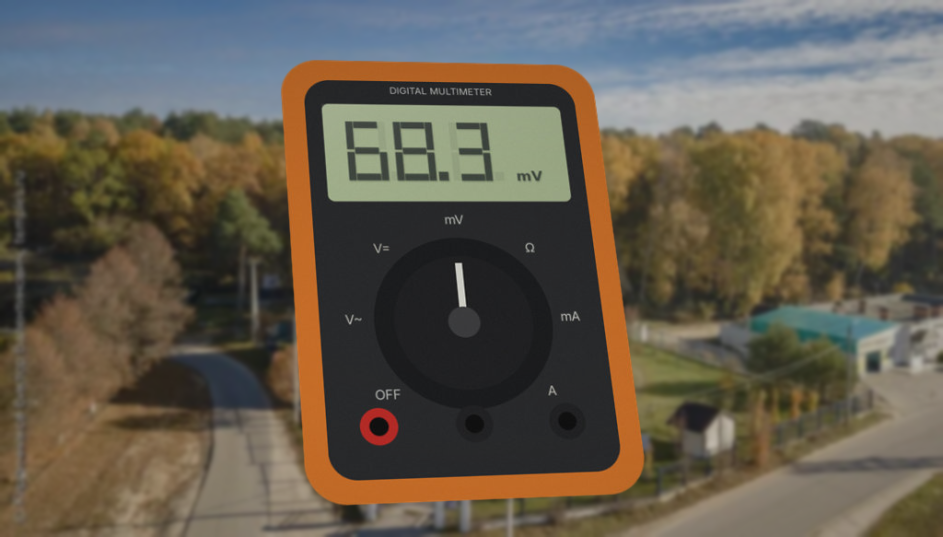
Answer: 68.3 mV
